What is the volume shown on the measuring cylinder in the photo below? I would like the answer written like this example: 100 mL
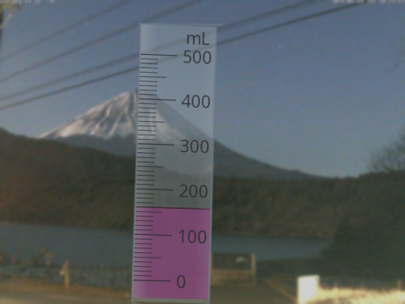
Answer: 160 mL
